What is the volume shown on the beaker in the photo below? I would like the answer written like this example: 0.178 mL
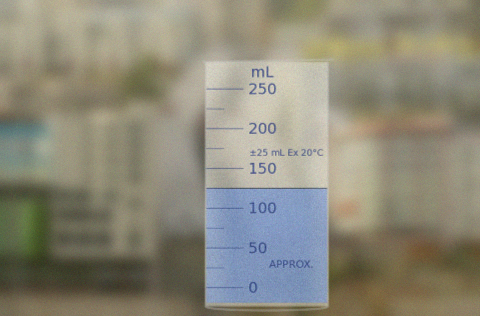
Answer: 125 mL
